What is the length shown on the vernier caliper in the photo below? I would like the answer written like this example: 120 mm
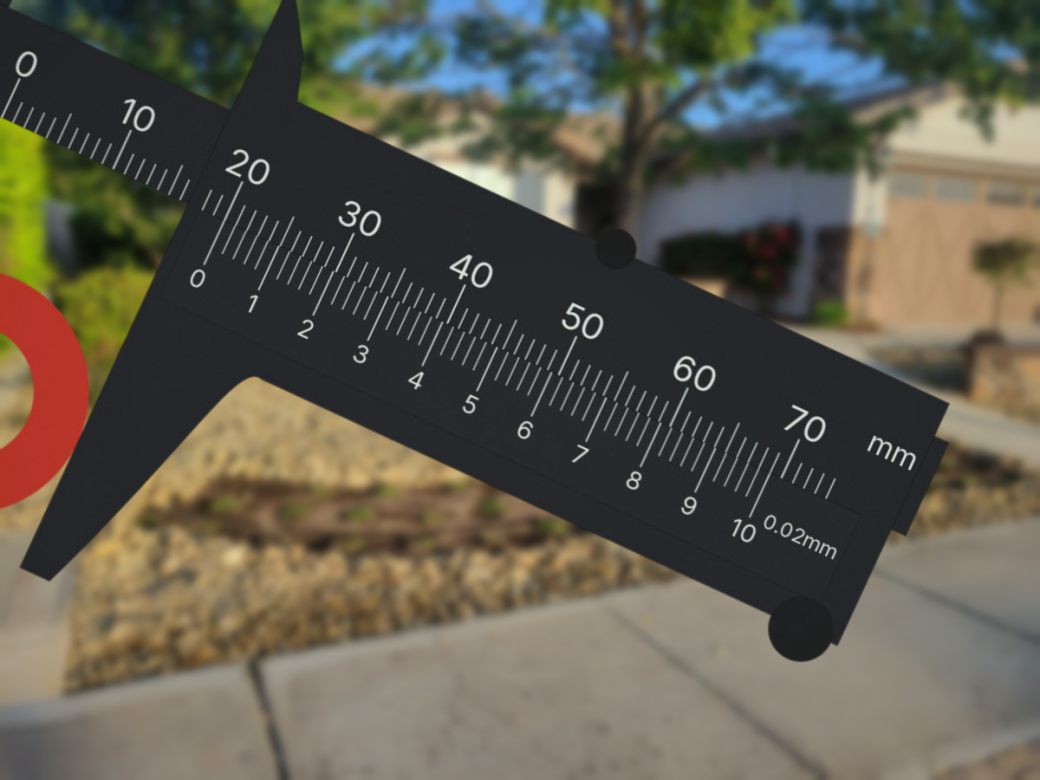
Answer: 20.0 mm
